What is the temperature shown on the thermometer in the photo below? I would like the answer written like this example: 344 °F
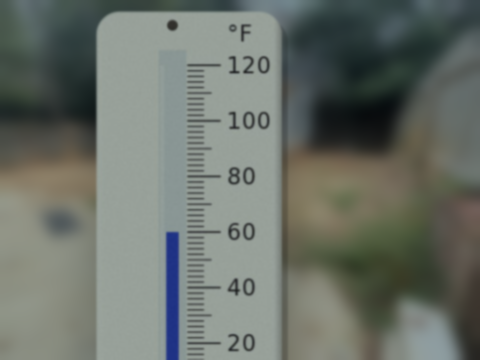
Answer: 60 °F
